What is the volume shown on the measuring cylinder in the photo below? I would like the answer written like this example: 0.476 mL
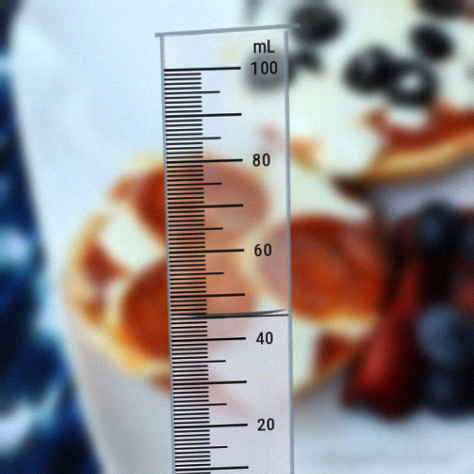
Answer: 45 mL
